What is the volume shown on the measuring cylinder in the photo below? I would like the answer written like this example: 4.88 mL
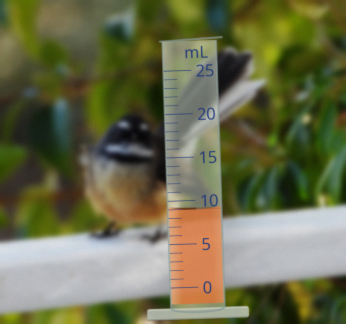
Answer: 9 mL
